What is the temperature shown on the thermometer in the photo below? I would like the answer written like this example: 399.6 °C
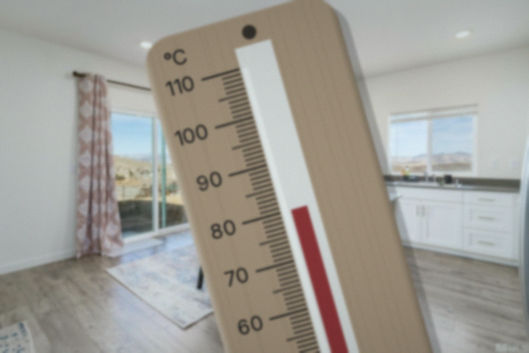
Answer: 80 °C
